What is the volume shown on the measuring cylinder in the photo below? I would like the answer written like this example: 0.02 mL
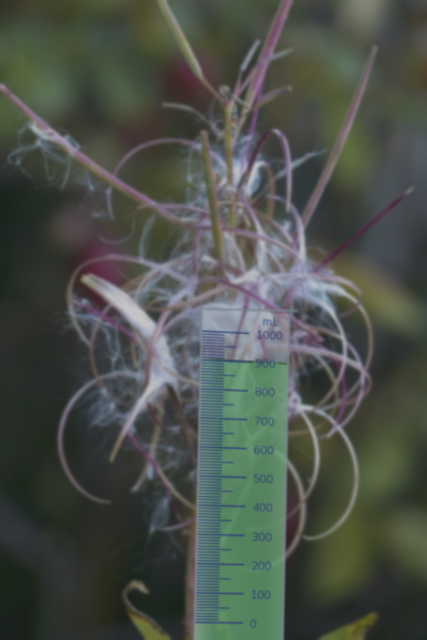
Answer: 900 mL
